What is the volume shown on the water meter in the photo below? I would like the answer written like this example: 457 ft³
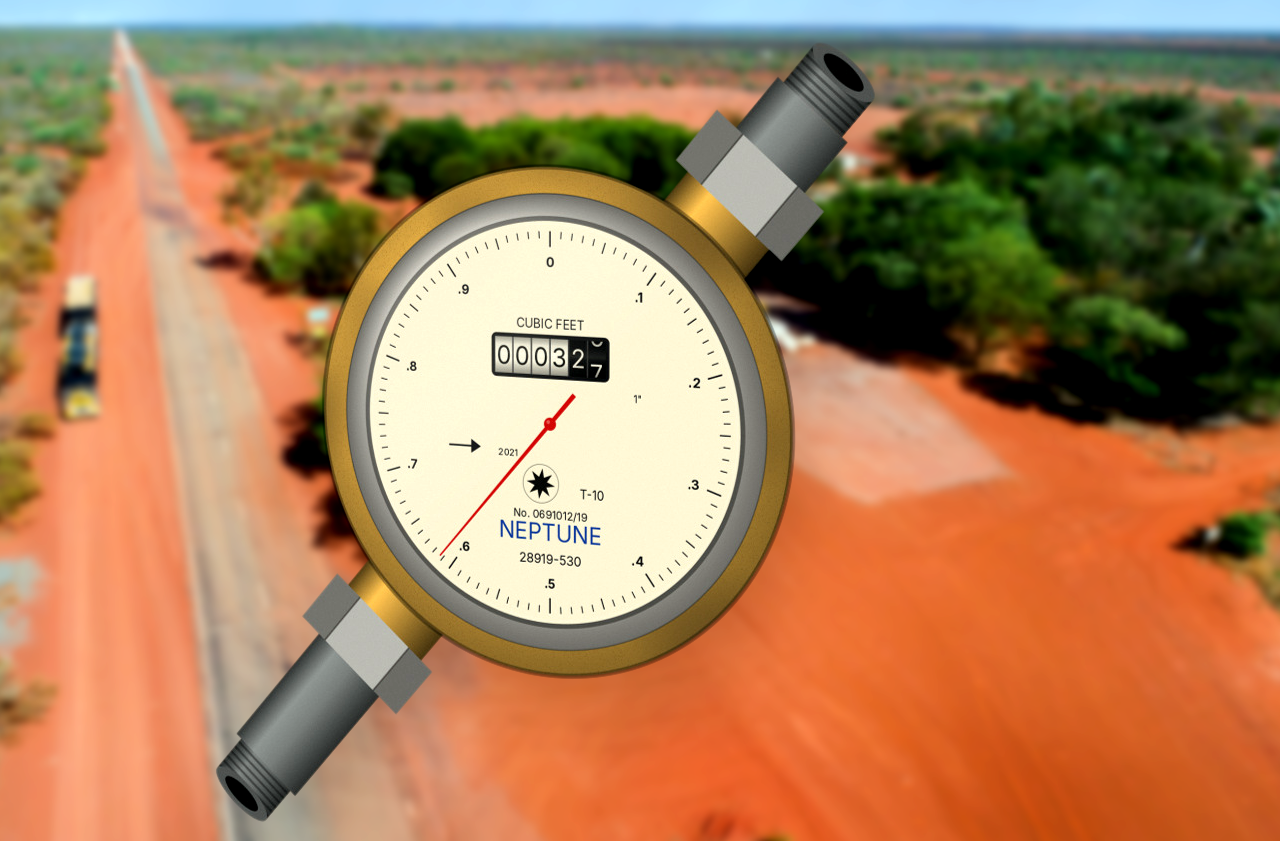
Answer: 326.61 ft³
